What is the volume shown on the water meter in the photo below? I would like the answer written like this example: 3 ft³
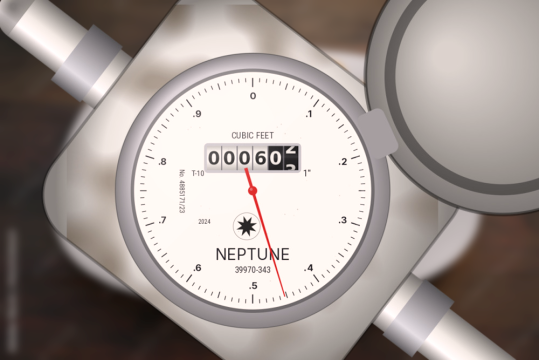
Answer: 602.45 ft³
